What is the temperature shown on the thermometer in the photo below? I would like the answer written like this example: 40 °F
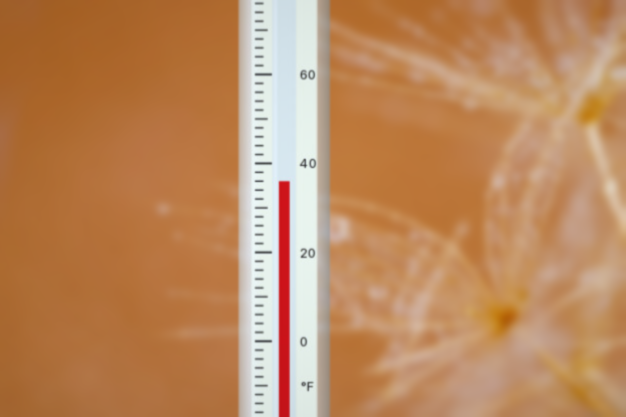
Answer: 36 °F
